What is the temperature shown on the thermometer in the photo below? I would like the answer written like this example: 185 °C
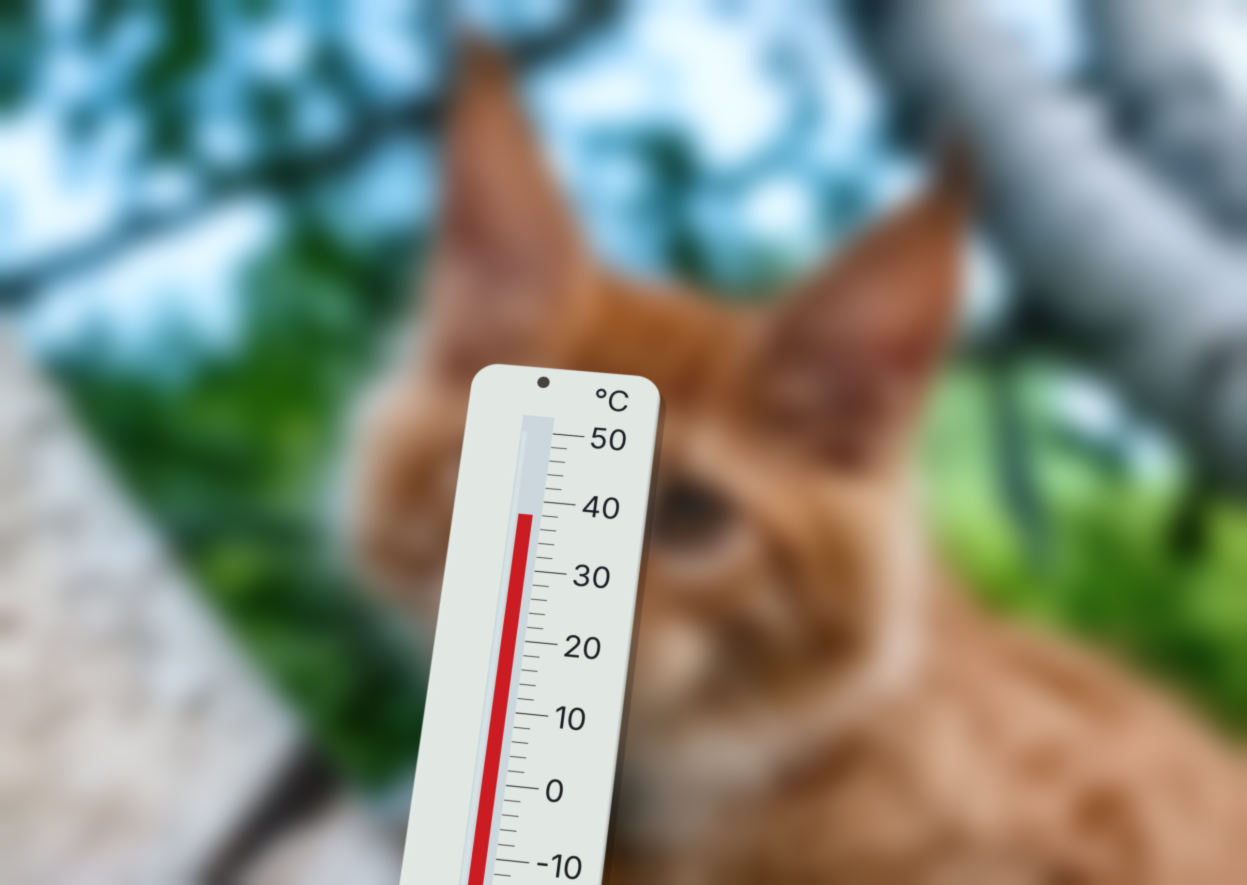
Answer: 38 °C
